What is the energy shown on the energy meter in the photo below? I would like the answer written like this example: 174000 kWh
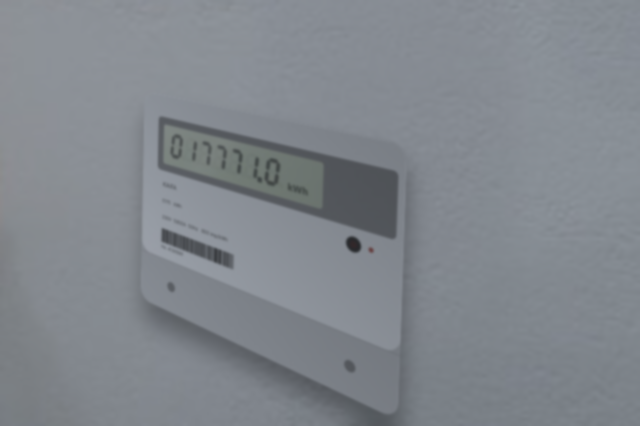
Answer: 17771.0 kWh
